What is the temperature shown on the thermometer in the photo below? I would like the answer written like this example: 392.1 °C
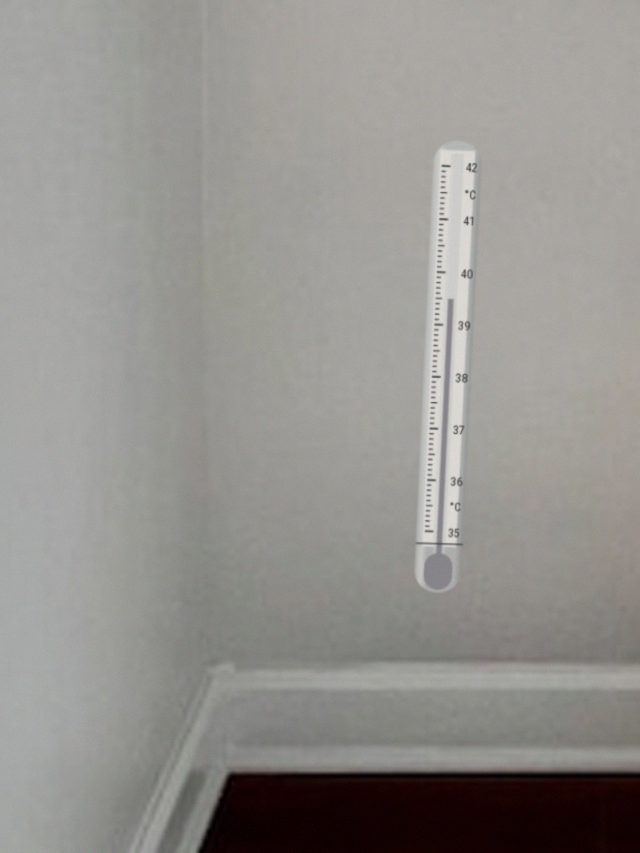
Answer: 39.5 °C
